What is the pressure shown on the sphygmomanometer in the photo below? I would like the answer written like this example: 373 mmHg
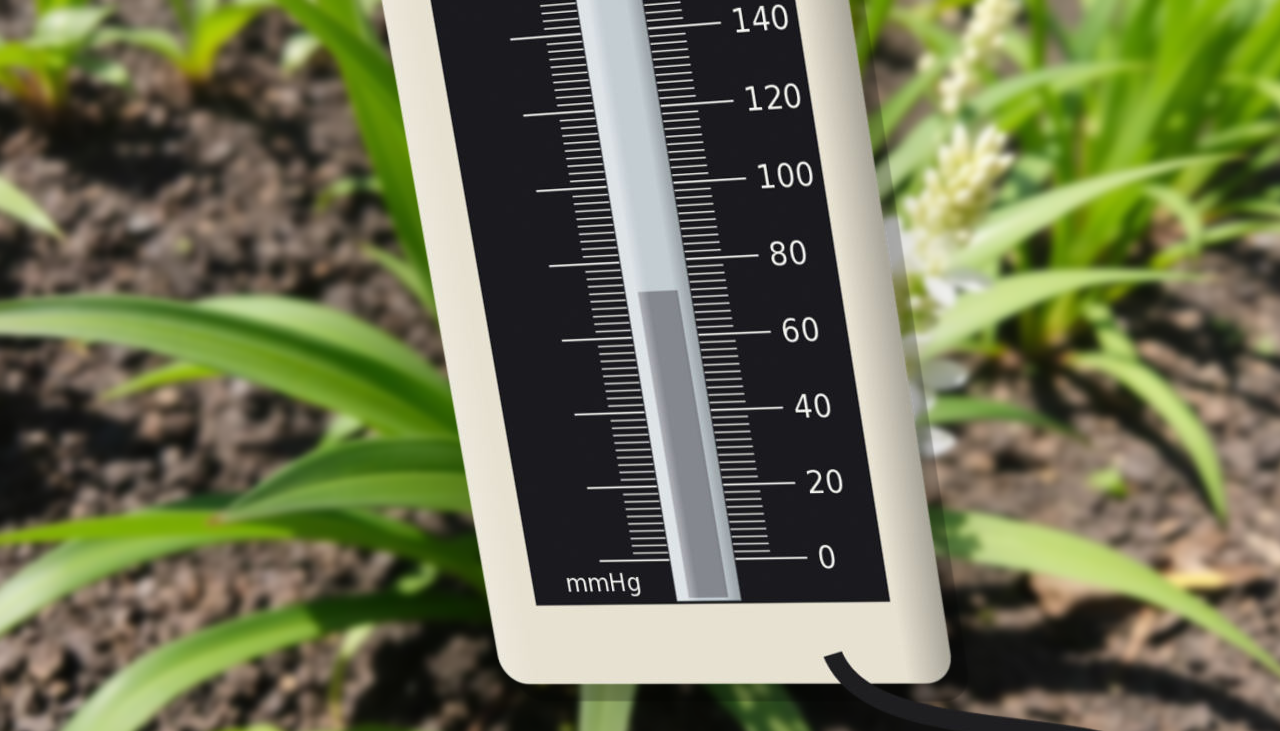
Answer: 72 mmHg
